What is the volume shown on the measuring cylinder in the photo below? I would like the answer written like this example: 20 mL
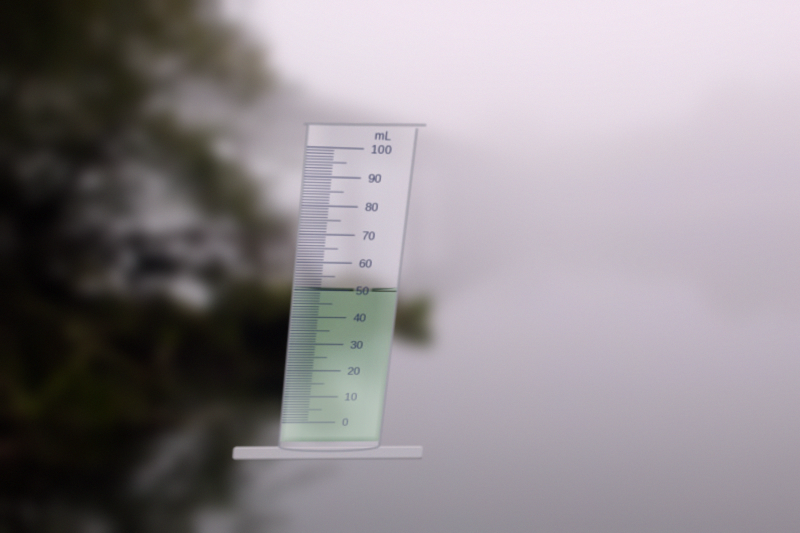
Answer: 50 mL
